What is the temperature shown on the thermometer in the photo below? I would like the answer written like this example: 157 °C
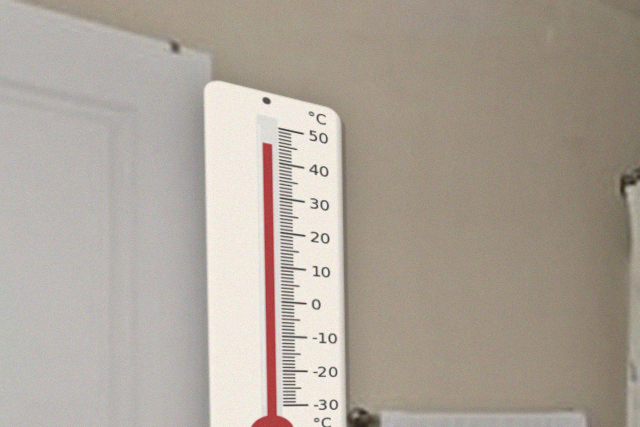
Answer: 45 °C
